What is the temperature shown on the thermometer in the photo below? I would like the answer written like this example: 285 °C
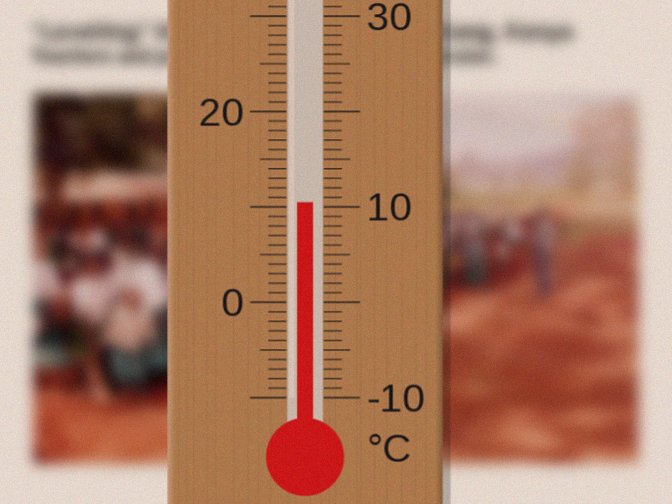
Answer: 10.5 °C
